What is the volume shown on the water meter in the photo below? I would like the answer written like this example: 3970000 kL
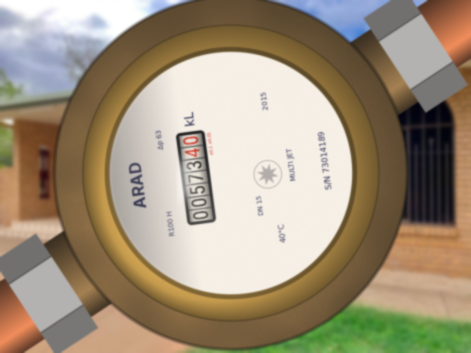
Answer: 573.40 kL
